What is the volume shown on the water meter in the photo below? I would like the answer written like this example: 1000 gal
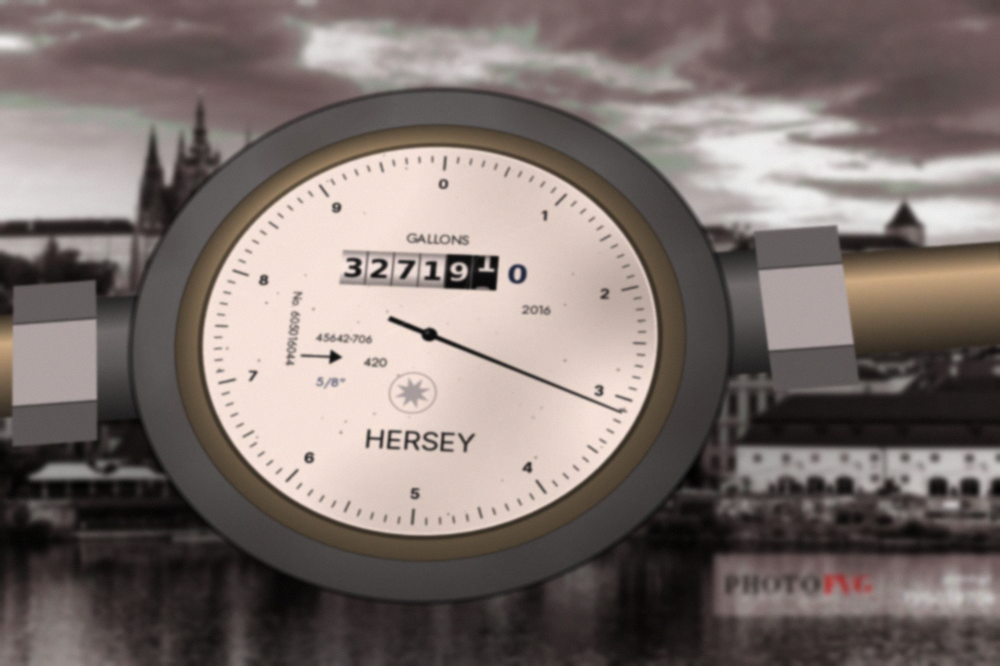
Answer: 3271913.1 gal
